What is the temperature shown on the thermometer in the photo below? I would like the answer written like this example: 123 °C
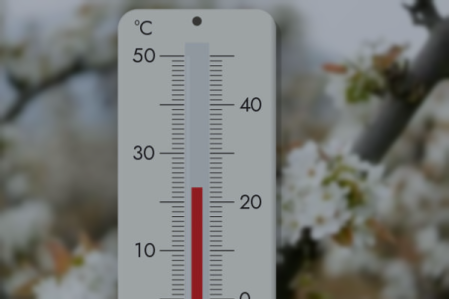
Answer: 23 °C
